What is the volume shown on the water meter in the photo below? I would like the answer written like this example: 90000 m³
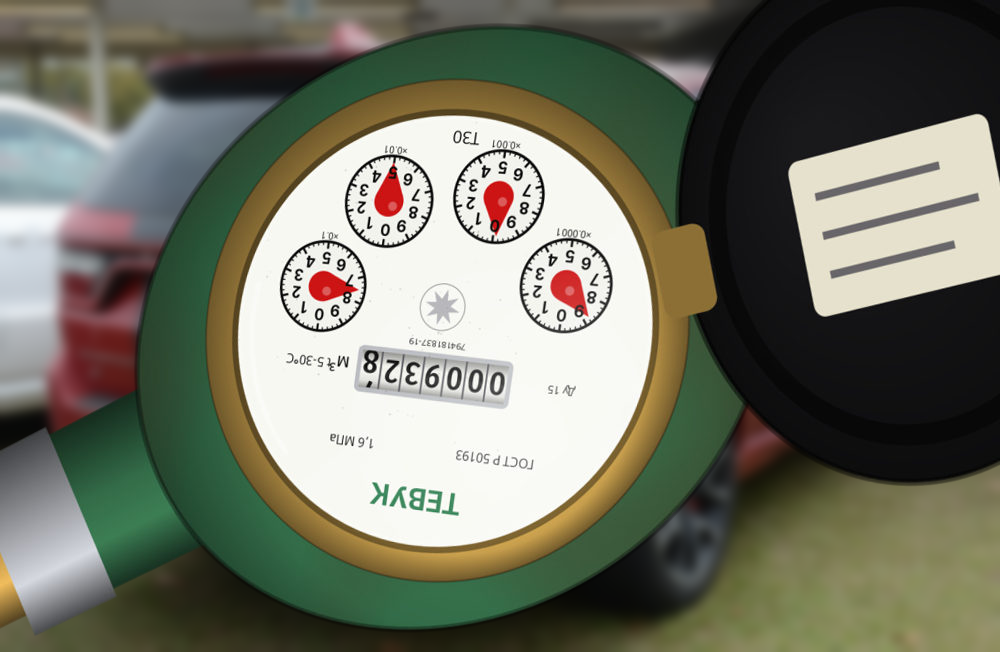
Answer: 9327.7498 m³
